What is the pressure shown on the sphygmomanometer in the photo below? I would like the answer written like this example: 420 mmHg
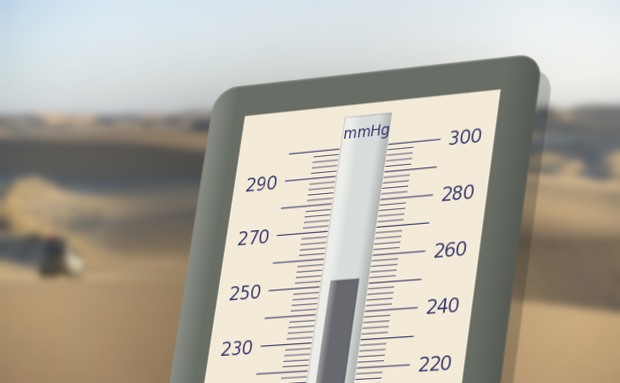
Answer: 252 mmHg
